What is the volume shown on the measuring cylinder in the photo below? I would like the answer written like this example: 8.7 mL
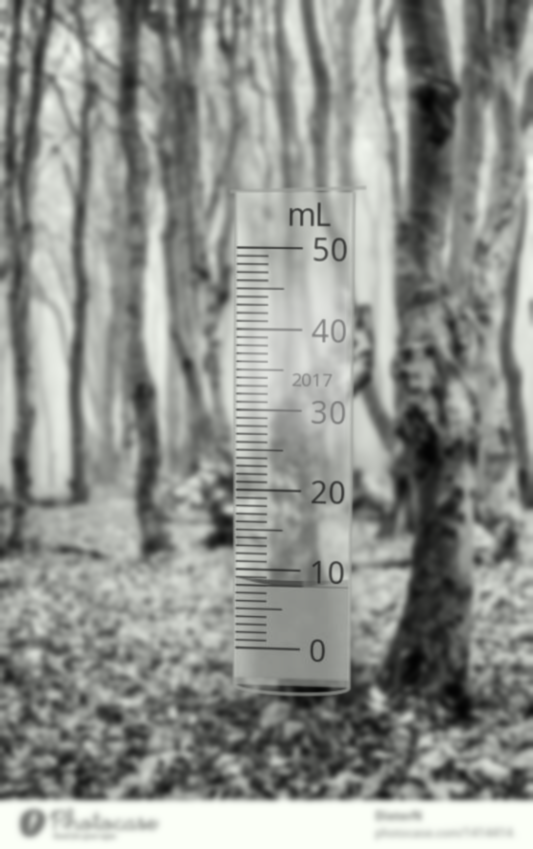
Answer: 8 mL
